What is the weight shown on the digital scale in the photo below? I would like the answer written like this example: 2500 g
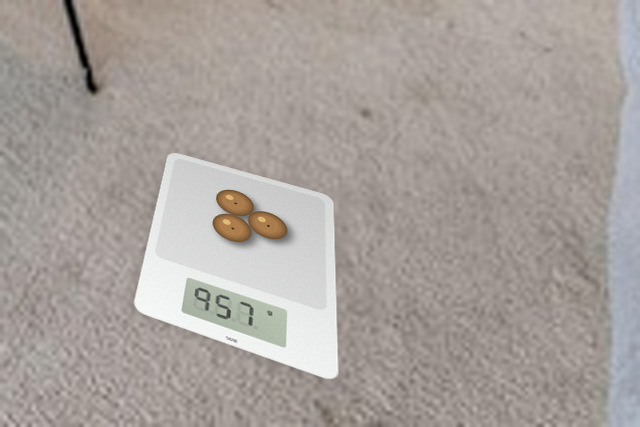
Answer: 957 g
